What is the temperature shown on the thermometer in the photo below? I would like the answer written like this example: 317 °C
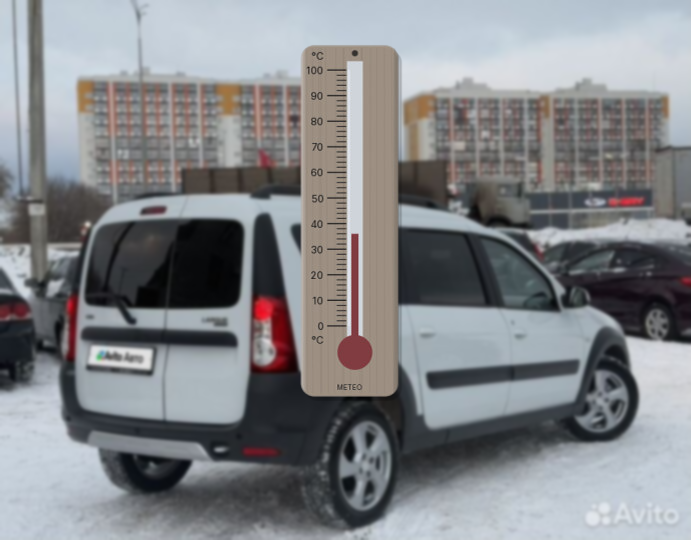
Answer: 36 °C
